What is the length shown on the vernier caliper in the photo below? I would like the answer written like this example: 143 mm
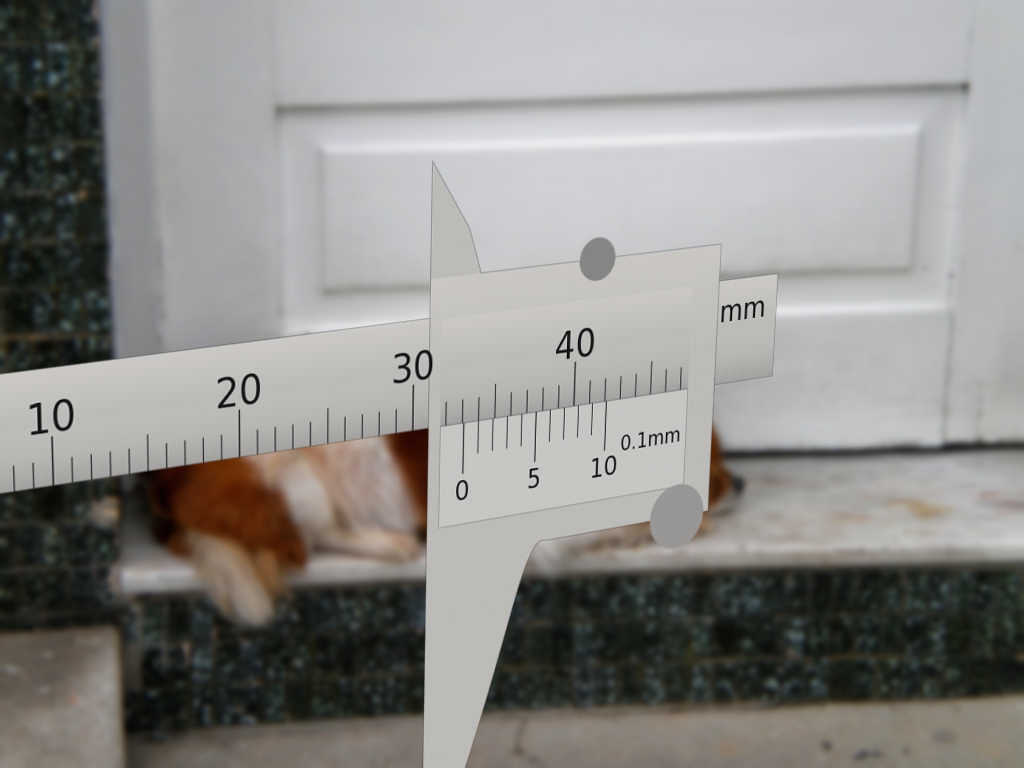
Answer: 33.1 mm
